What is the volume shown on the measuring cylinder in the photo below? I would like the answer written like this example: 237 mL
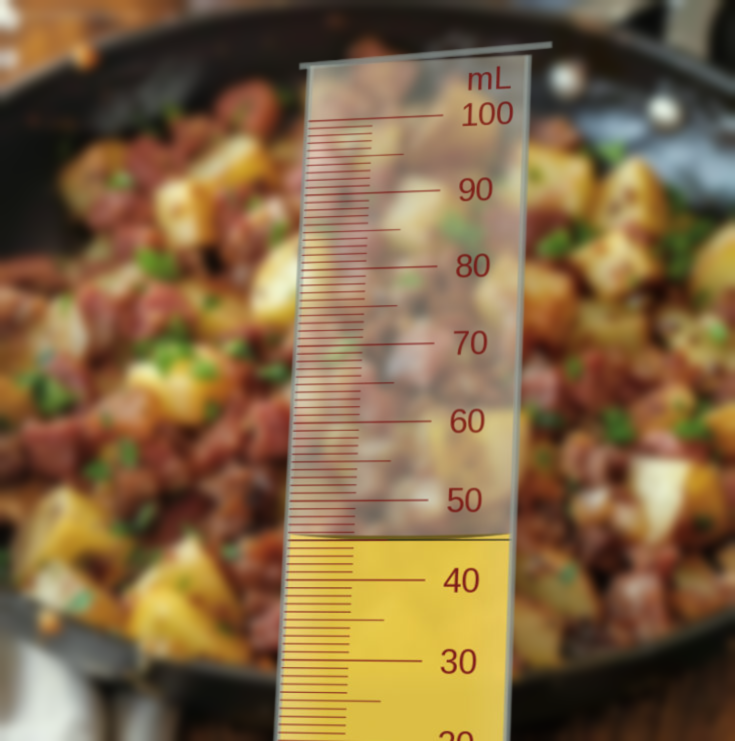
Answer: 45 mL
